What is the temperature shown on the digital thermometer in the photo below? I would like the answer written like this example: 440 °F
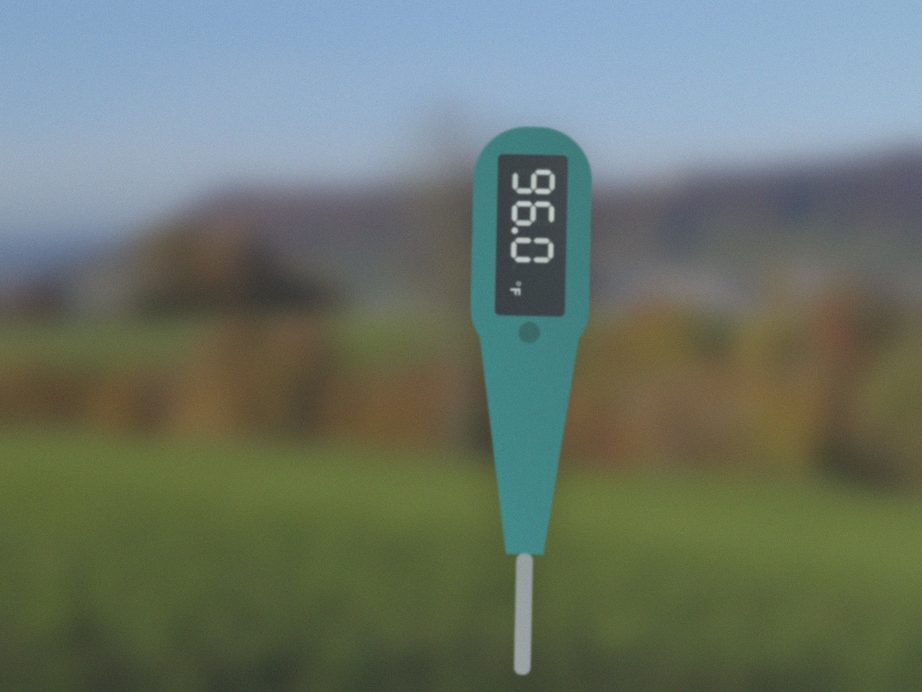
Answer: 96.0 °F
